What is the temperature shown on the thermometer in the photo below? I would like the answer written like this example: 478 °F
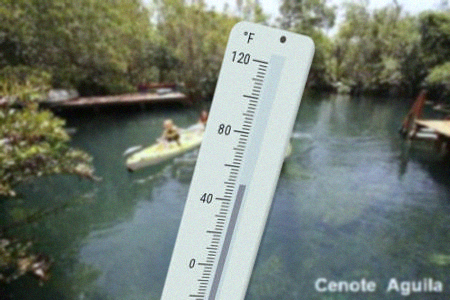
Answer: 50 °F
